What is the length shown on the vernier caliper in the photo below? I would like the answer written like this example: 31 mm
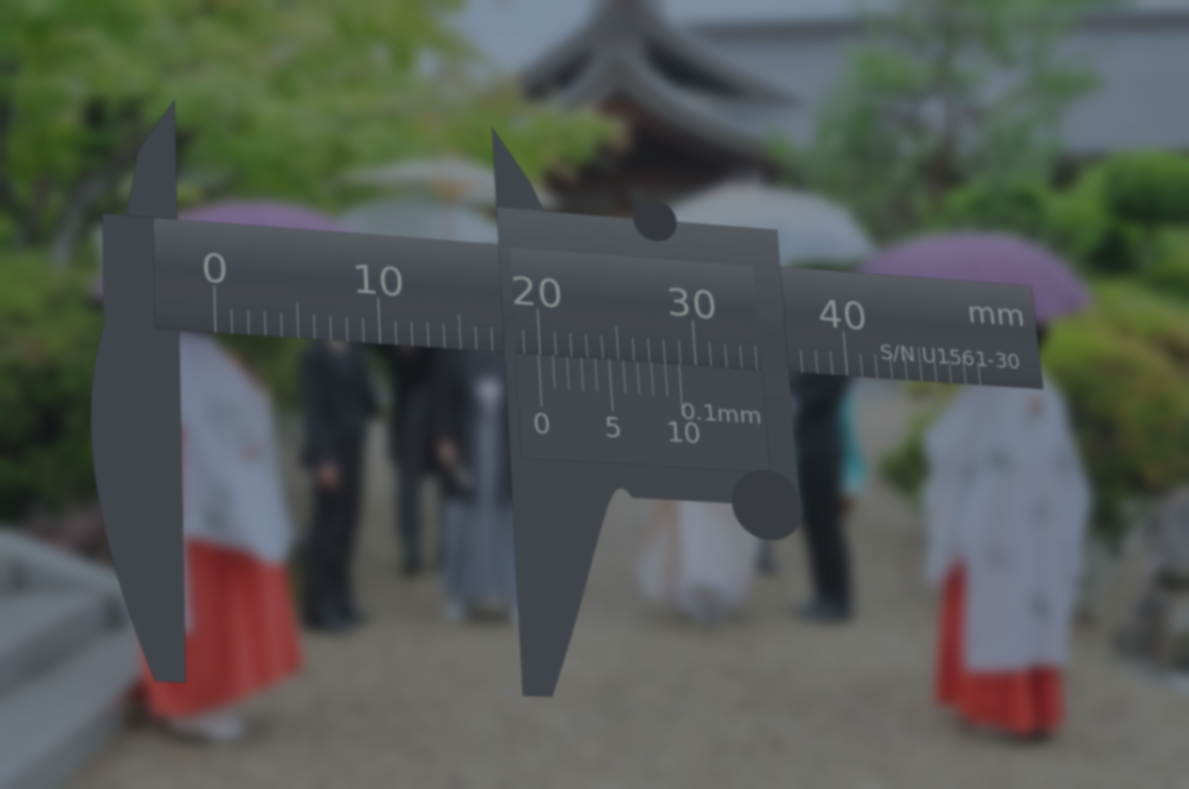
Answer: 19.9 mm
